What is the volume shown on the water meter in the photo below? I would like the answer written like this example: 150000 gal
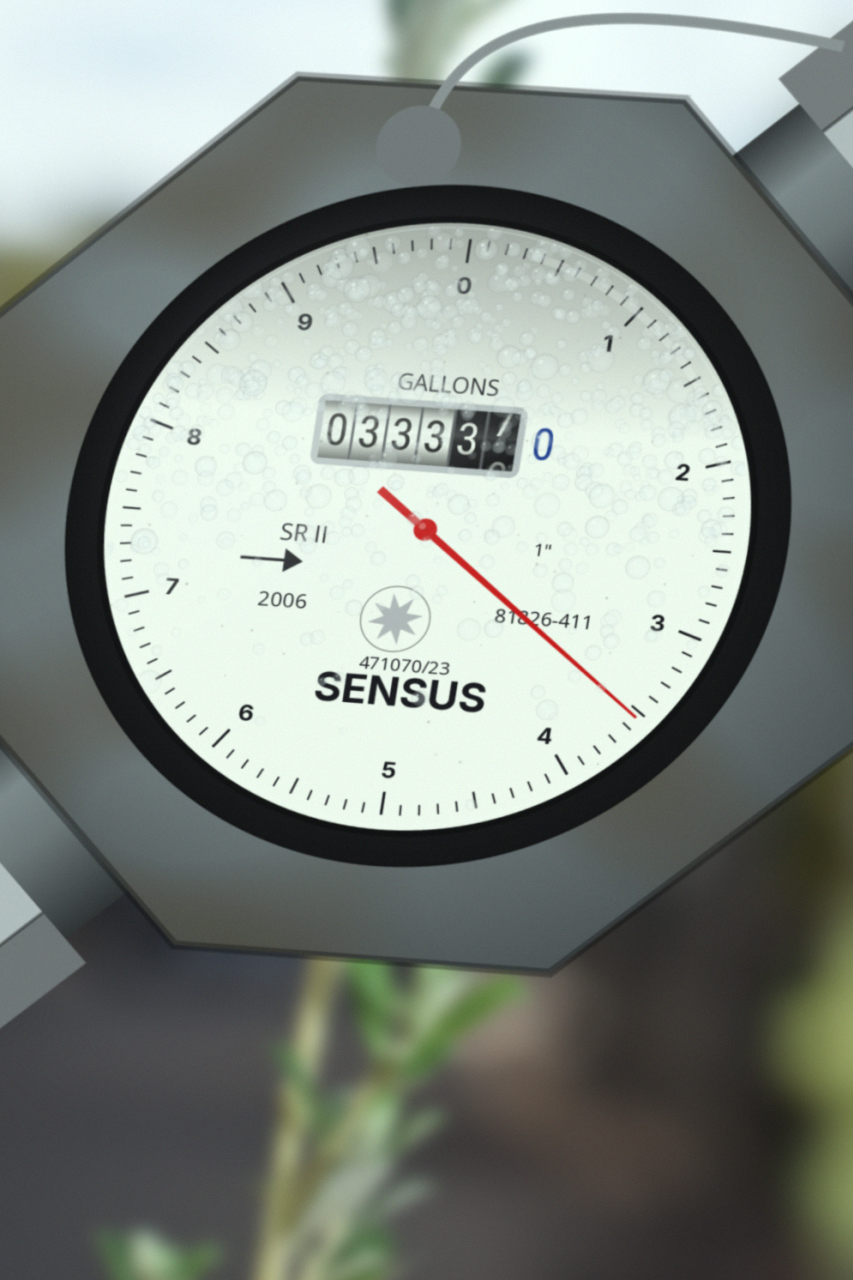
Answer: 333373.5 gal
